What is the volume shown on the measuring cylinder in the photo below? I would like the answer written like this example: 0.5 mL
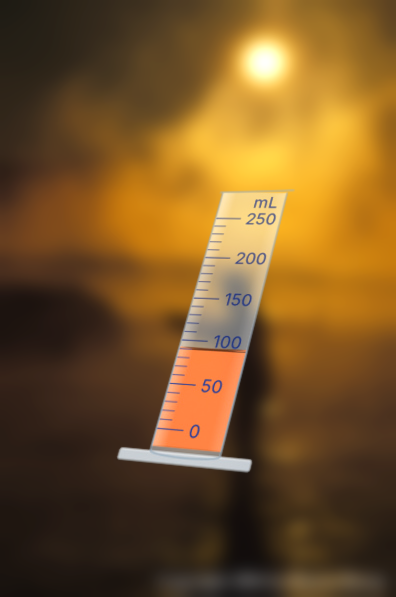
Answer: 90 mL
